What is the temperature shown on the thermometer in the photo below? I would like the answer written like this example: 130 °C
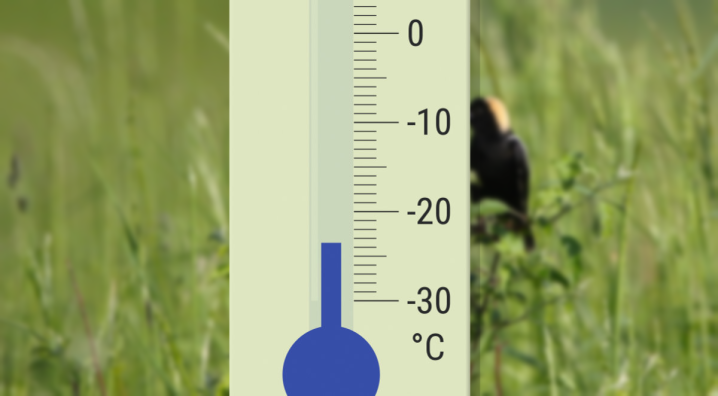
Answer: -23.5 °C
